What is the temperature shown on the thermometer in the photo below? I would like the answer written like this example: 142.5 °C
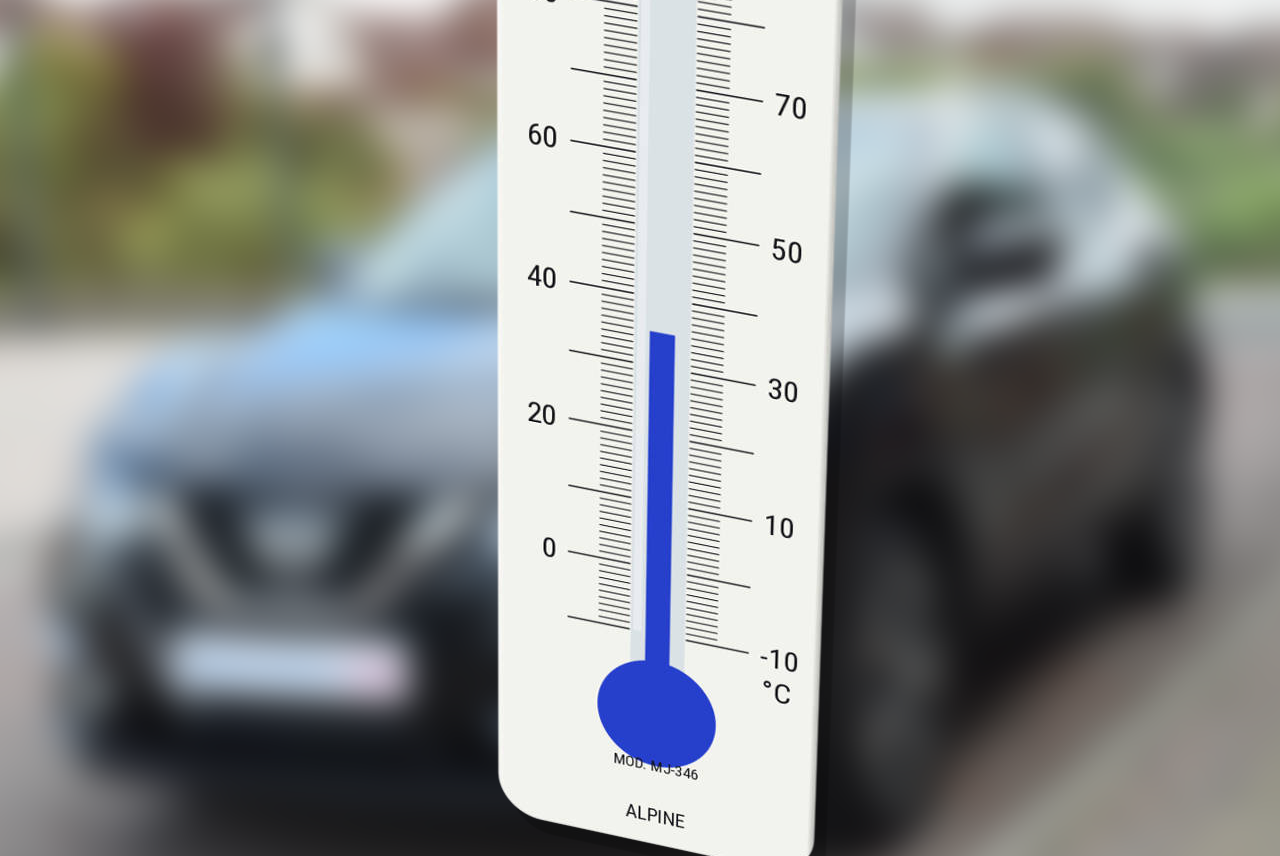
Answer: 35 °C
